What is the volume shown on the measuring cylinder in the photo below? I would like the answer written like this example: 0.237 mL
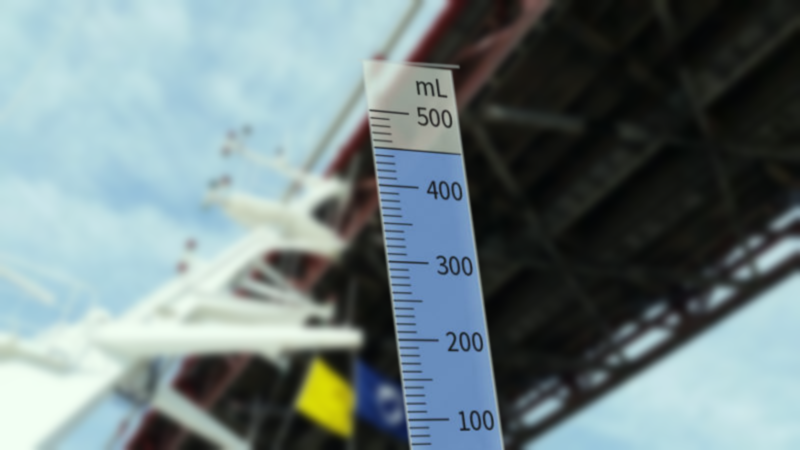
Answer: 450 mL
